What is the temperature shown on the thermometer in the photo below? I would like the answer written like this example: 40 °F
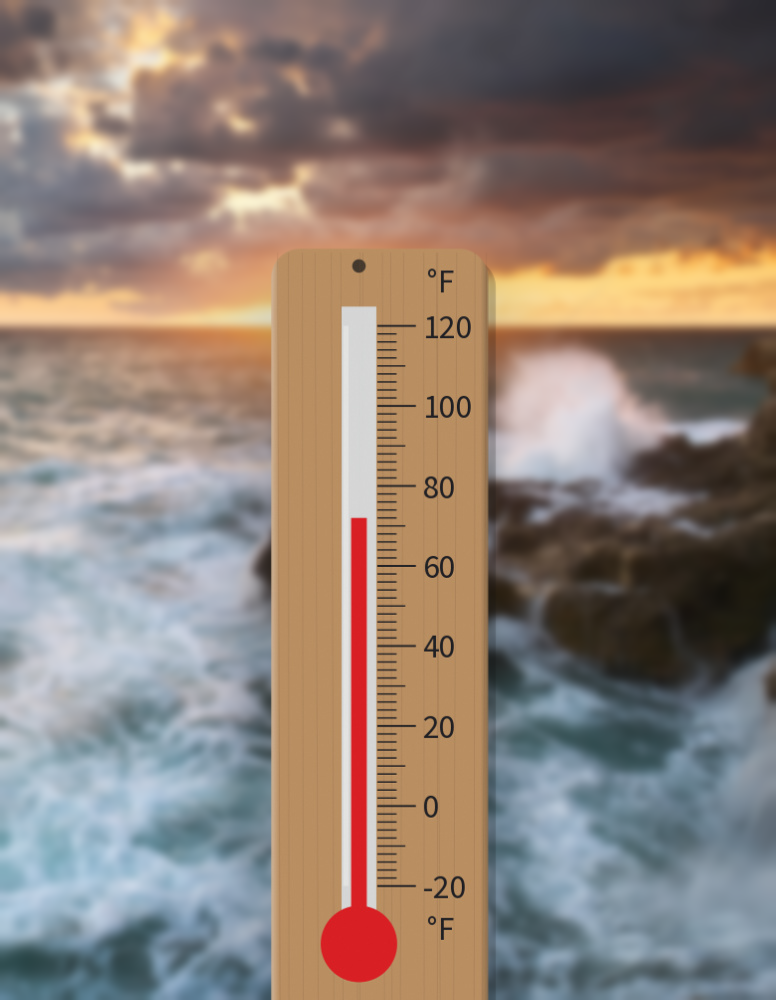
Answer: 72 °F
